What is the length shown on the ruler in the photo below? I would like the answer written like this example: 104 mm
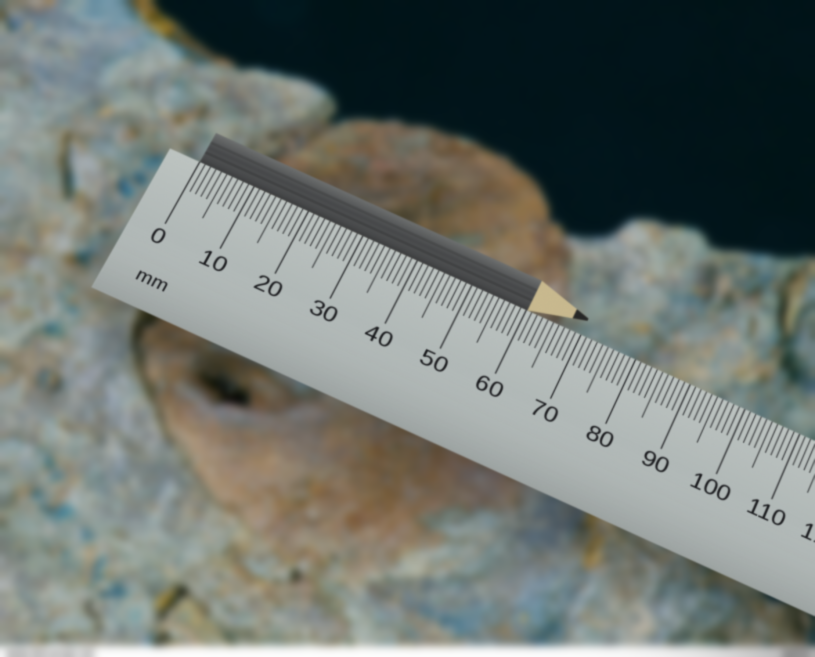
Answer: 70 mm
